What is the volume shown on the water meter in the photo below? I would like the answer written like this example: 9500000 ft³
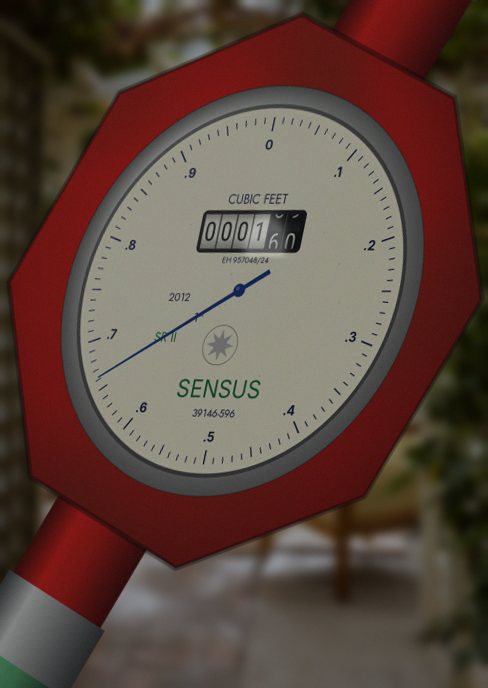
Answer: 159.66 ft³
